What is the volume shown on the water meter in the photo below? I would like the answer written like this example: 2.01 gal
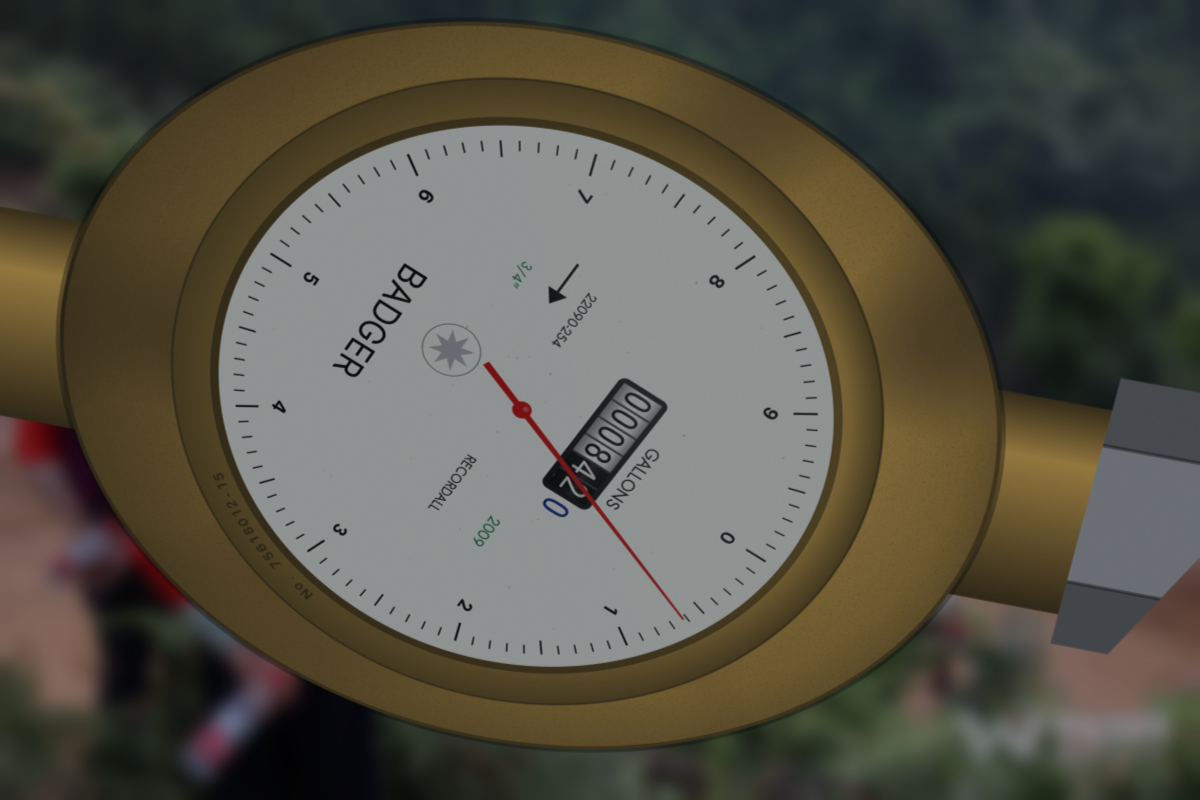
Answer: 8420.6 gal
